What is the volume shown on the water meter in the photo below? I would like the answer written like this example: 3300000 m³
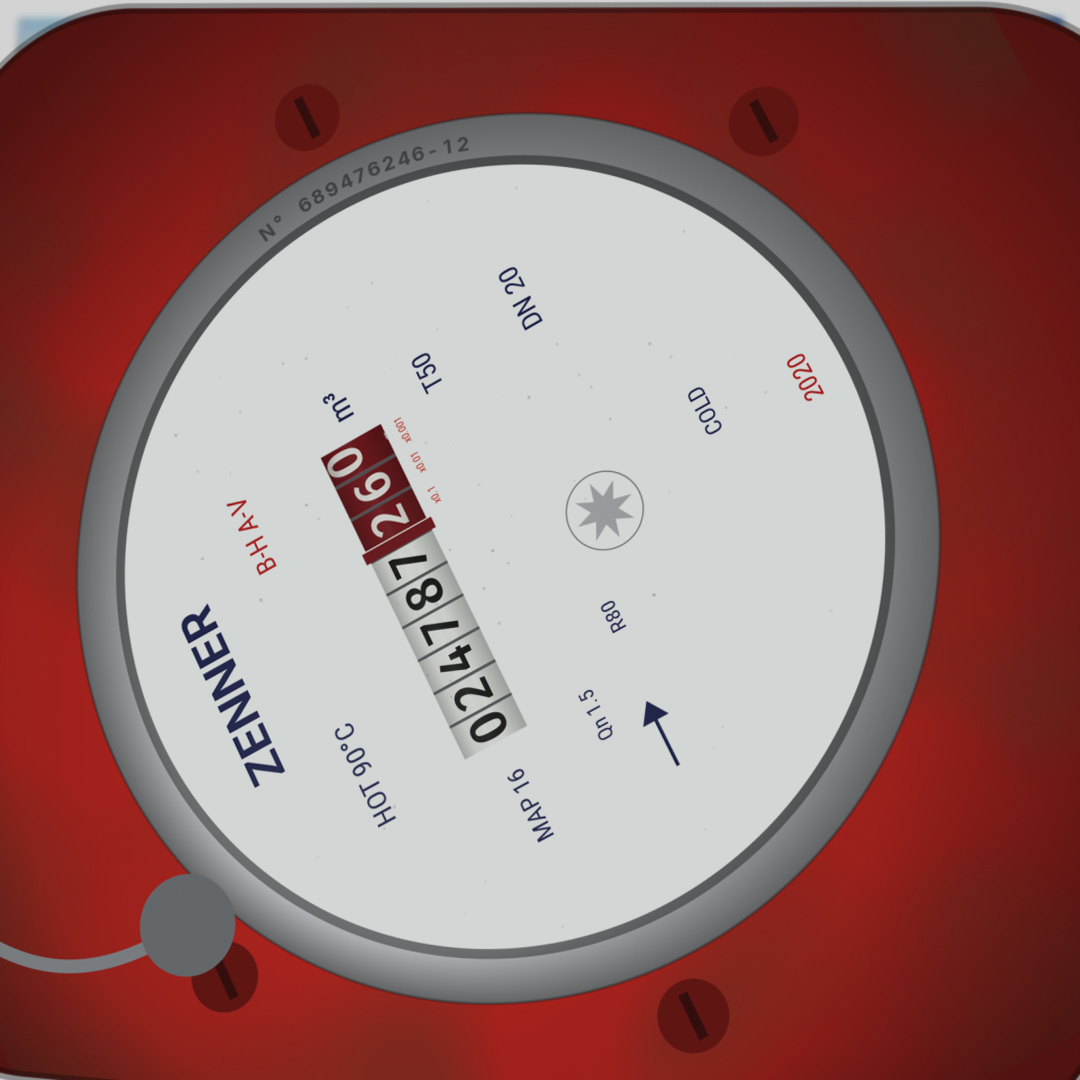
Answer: 24787.260 m³
